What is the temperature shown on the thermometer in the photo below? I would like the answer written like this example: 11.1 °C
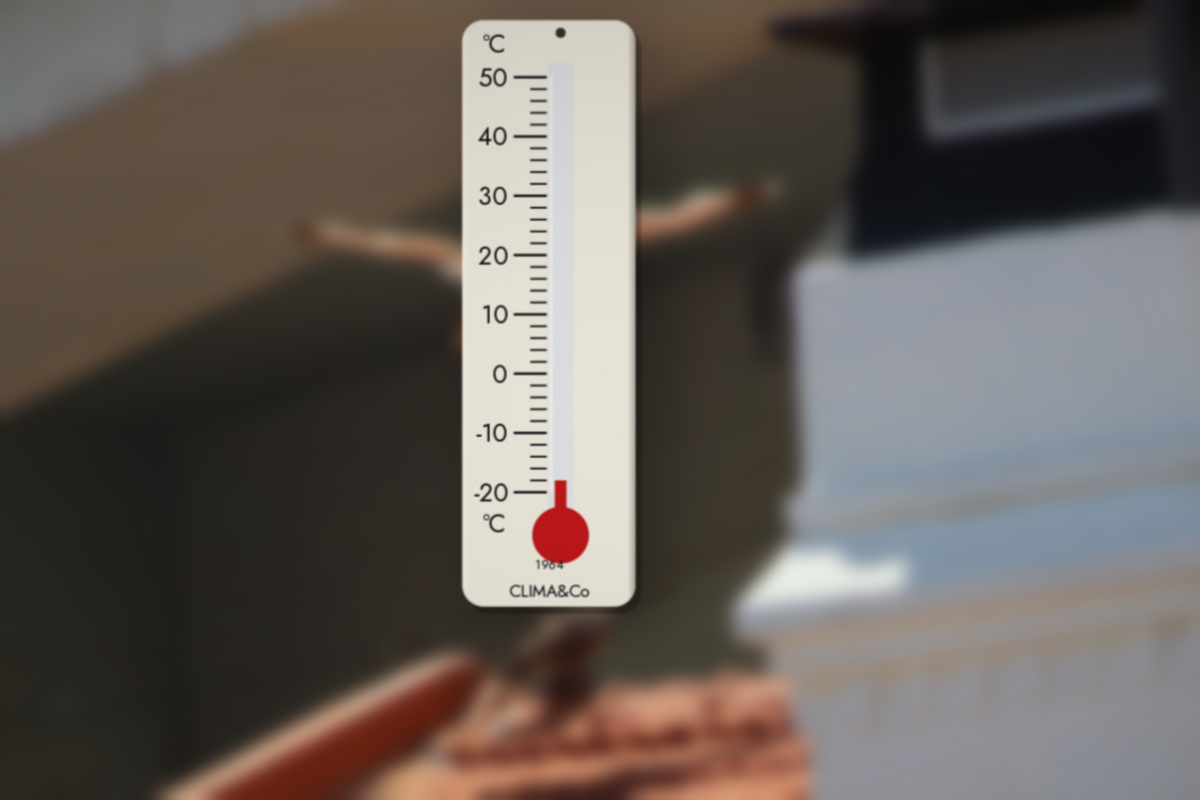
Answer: -18 °C
